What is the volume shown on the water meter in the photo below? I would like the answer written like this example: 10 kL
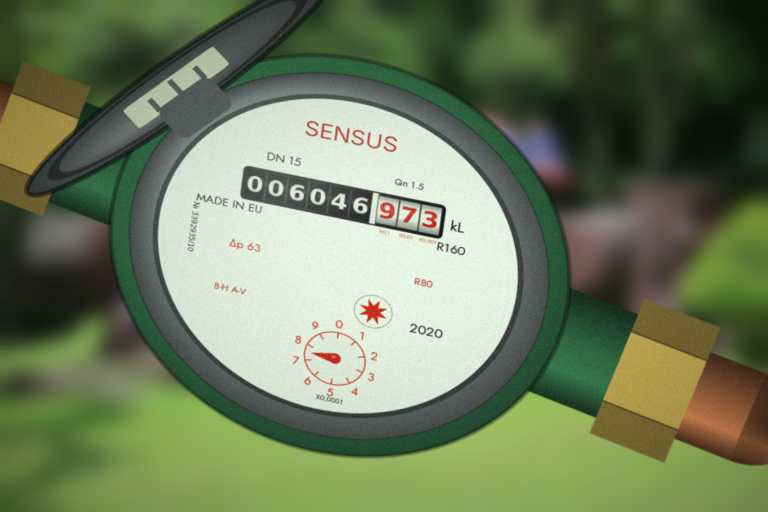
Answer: 6046.9737 kL
